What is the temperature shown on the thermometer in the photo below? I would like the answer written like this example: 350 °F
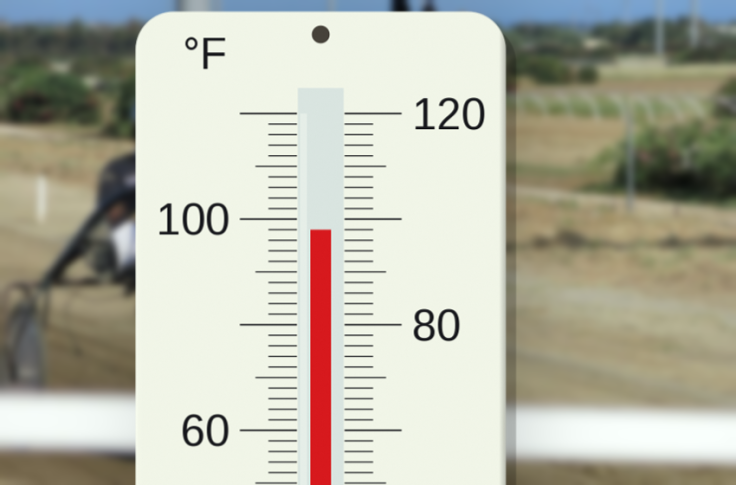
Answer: 98 °F
